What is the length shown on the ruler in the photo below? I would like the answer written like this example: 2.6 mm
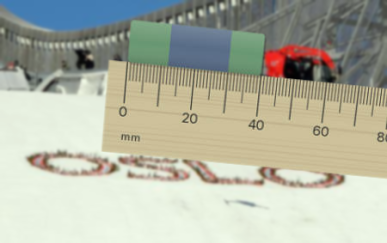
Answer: 40 mm
